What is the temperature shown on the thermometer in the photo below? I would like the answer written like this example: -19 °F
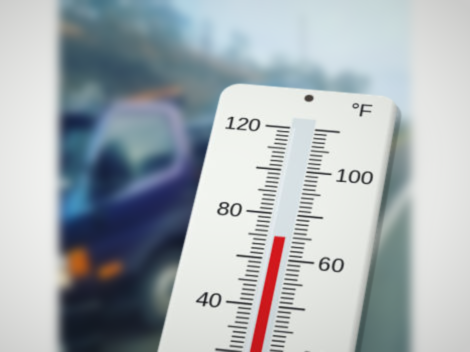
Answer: 70 °F
